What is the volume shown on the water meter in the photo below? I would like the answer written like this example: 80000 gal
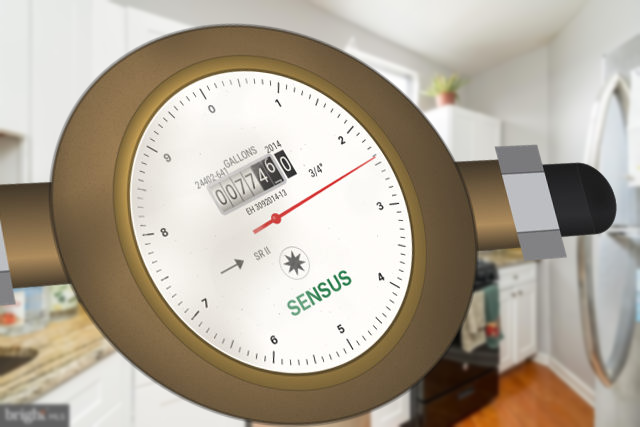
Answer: 77462.4 gal
